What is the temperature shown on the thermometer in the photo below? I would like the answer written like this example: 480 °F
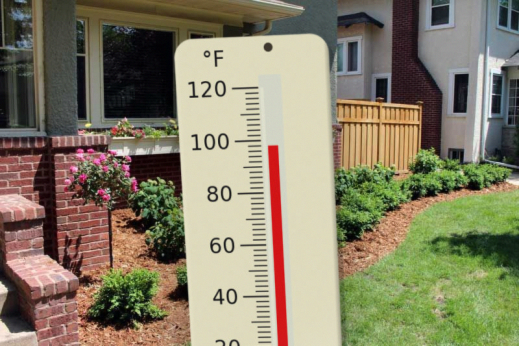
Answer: 98 °F
